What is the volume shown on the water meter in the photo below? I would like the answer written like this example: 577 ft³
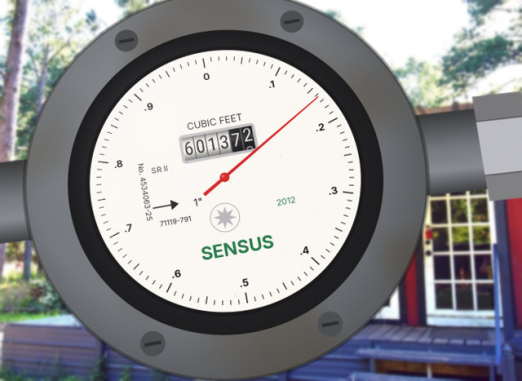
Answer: 601372.16 ft³
